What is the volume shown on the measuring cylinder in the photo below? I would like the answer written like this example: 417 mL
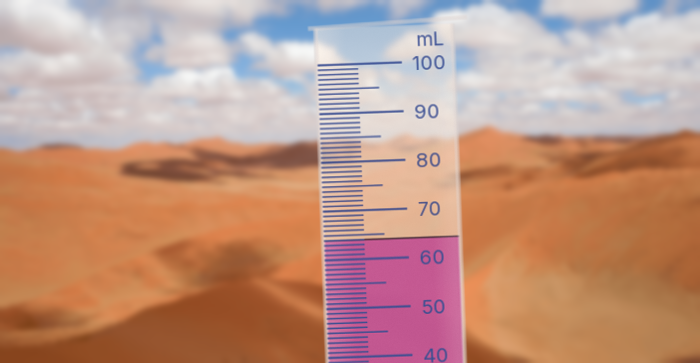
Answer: 64 mL
